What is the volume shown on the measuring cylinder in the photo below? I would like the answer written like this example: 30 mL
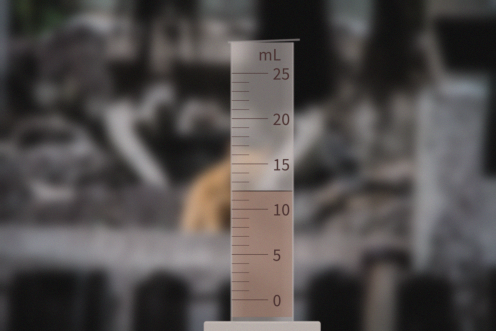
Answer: 12 mL
